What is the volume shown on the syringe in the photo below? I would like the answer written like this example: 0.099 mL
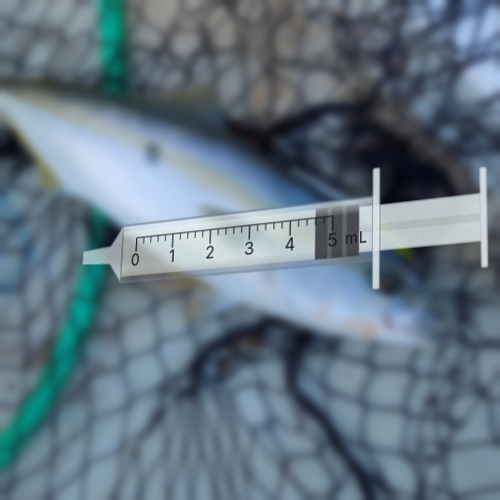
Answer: 4.6 mL
